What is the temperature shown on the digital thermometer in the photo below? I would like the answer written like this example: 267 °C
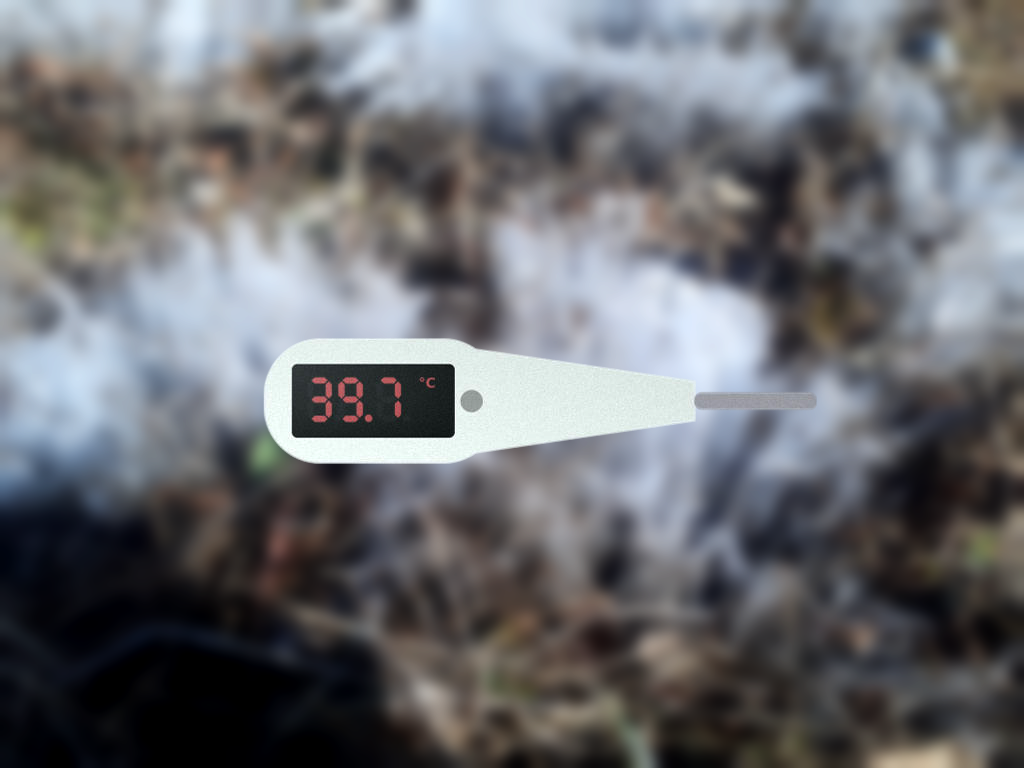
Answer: 39.7 °C
